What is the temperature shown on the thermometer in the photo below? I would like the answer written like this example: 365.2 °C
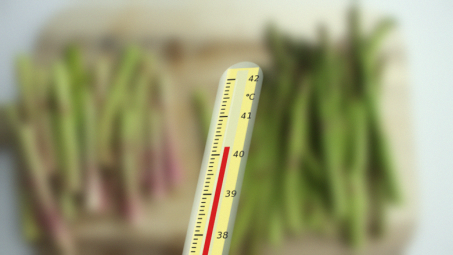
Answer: 40.2 °C
